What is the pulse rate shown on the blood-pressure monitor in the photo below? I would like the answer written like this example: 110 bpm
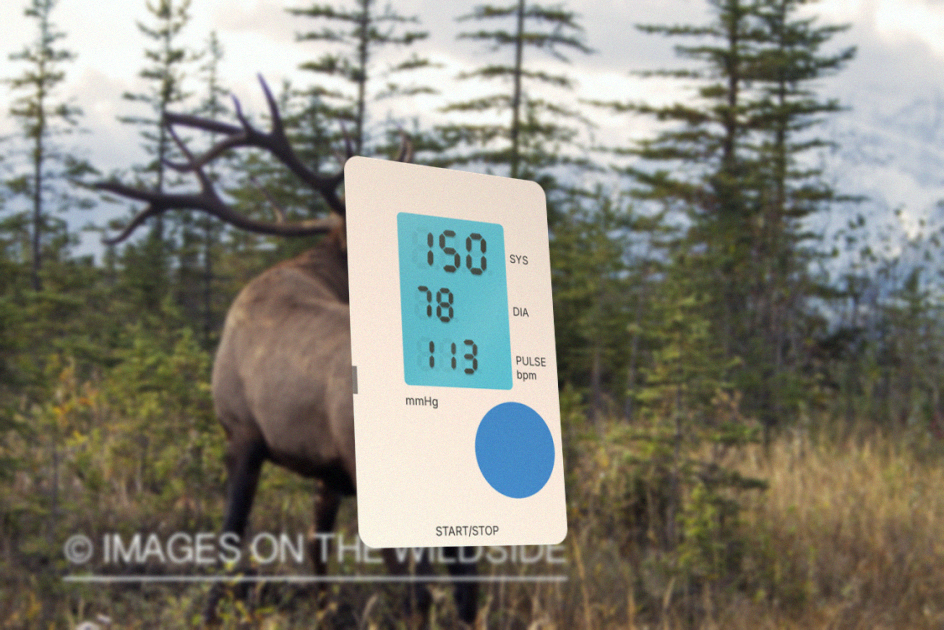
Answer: 113 bpm
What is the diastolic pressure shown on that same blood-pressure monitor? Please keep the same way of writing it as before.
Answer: 78 mmHg
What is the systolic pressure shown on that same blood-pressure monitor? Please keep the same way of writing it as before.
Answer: 150 mmHg
